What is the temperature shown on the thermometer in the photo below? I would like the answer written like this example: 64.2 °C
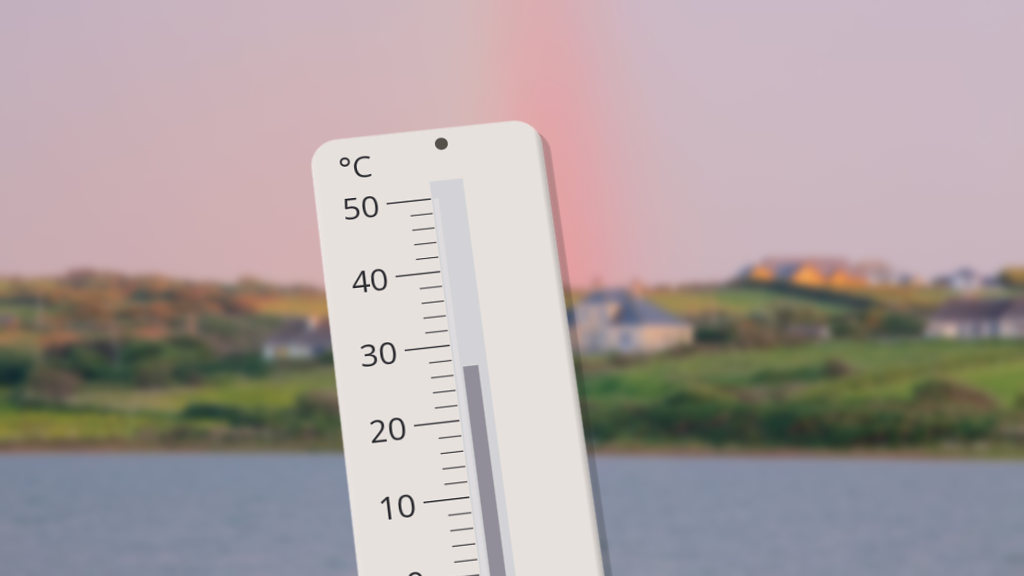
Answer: 27 °C
